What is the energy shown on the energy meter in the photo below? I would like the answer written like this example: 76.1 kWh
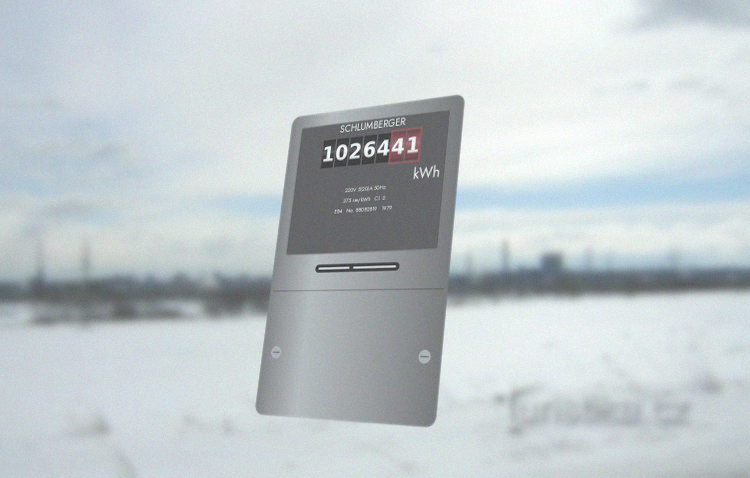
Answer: 10264.41 kWh
